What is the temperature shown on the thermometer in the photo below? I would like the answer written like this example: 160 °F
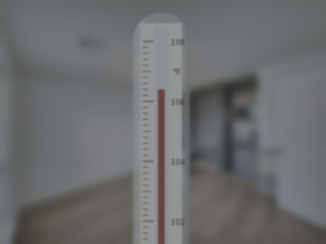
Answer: 106.4 °F
